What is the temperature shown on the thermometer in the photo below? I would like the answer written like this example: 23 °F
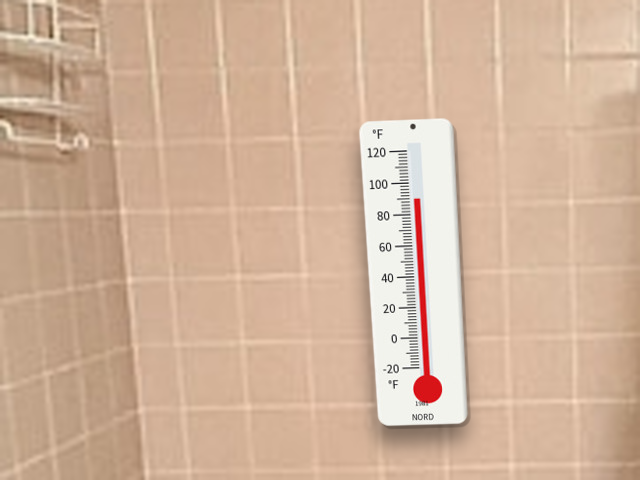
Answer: 90 °F
